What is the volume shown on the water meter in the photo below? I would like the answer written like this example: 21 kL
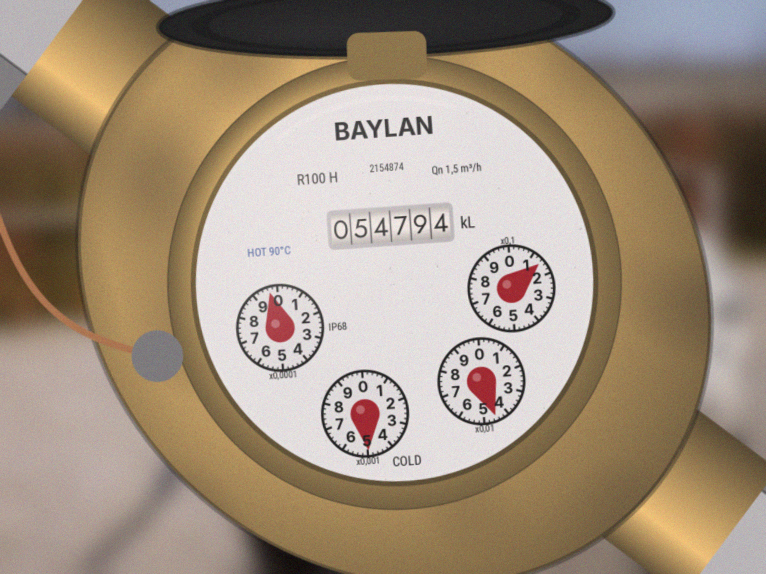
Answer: 54794.1449 kL
